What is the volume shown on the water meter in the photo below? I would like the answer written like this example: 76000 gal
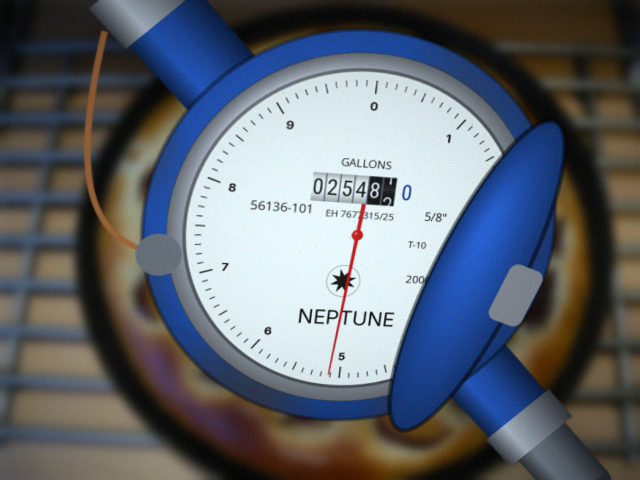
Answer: 254815.1 gal
